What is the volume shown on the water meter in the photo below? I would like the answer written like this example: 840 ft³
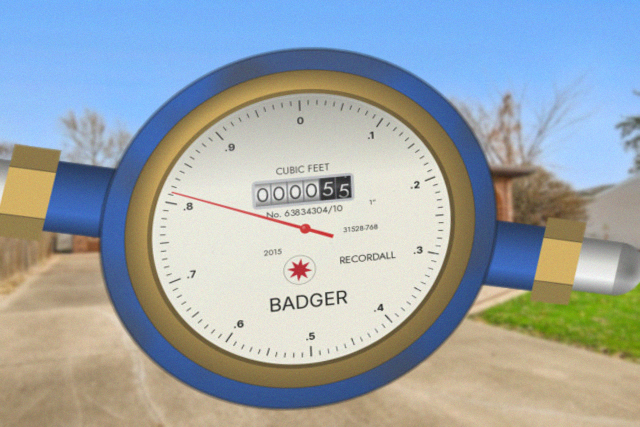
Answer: 54.81 ft³
